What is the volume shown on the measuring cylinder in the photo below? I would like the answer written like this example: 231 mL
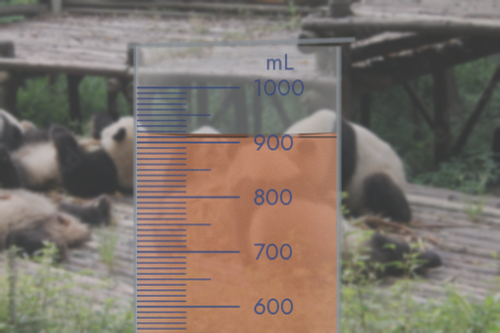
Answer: 910 mL
